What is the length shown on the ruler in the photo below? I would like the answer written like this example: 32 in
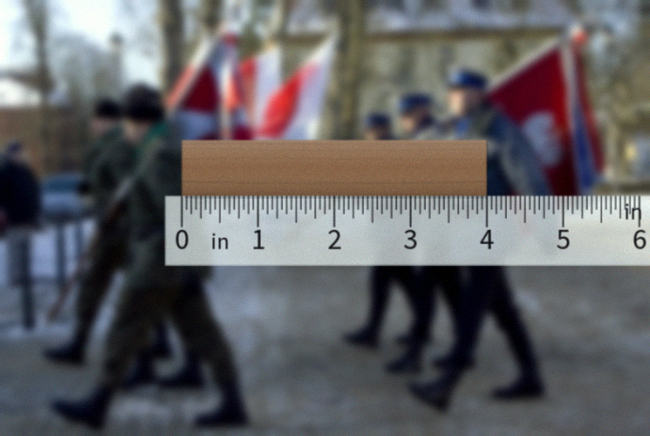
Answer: 4 in
